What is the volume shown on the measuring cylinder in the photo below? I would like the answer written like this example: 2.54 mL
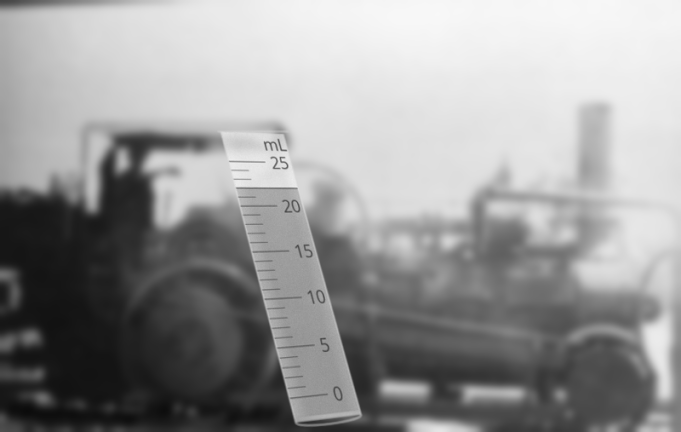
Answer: 22 mL
